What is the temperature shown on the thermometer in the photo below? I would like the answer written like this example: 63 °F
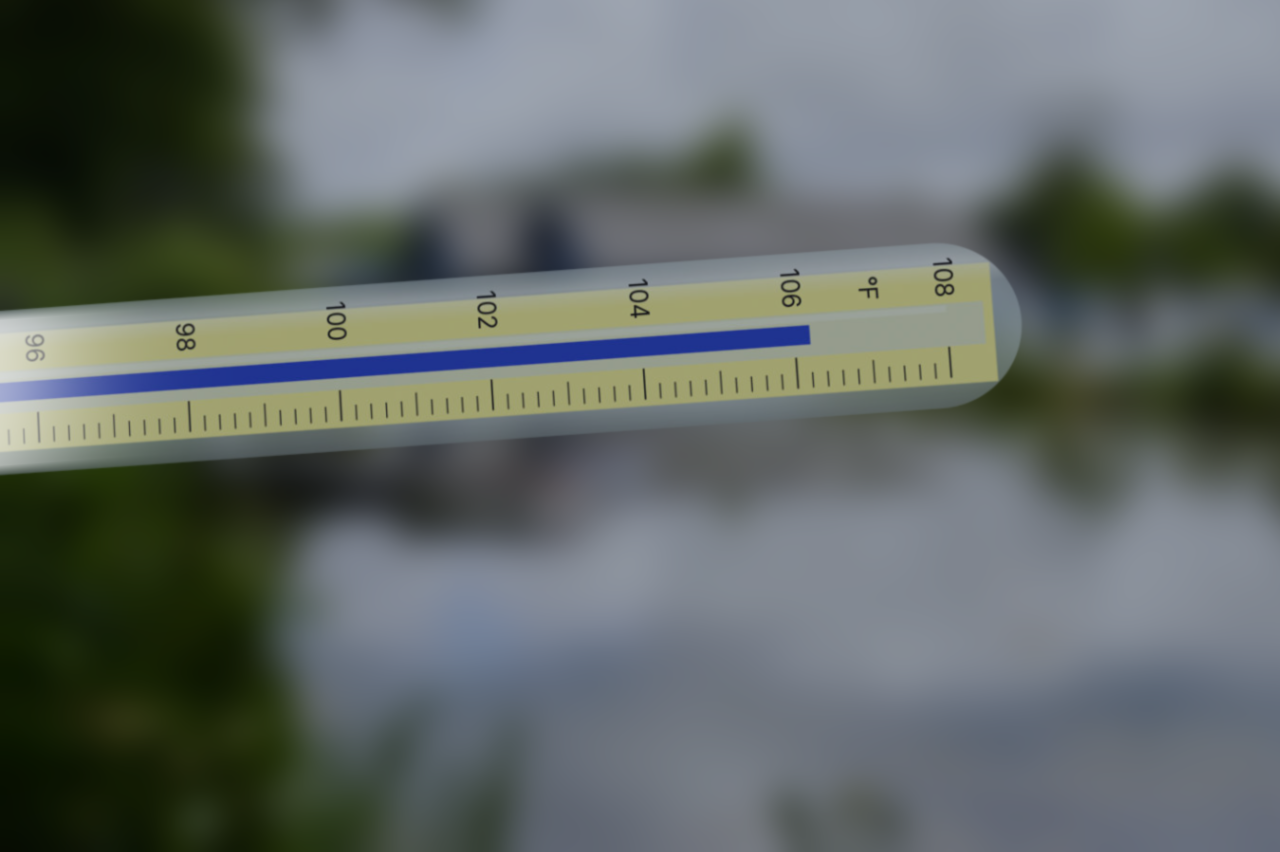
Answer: 106.2 °F
